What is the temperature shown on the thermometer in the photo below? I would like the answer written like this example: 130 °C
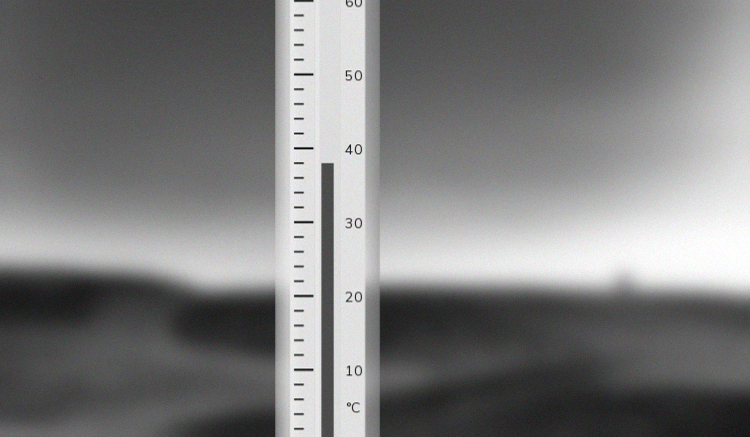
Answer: 38 °C
